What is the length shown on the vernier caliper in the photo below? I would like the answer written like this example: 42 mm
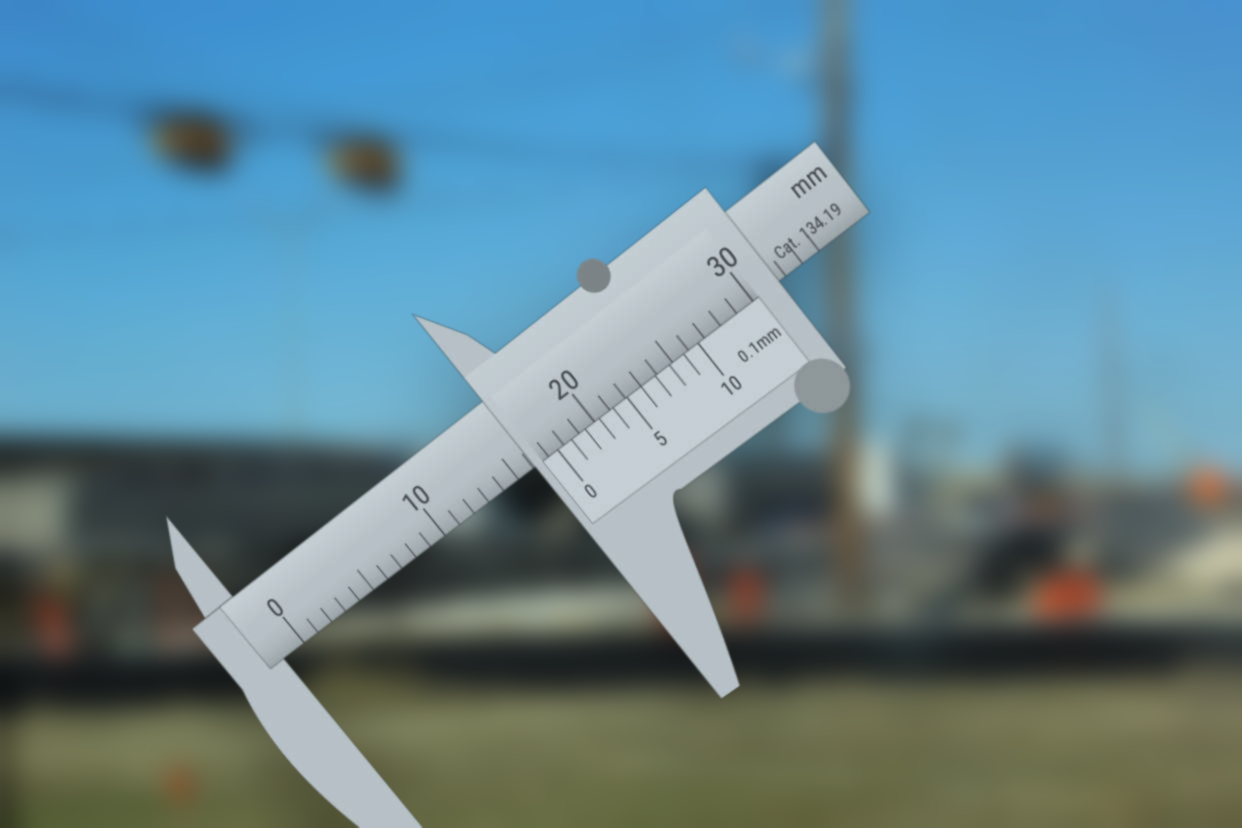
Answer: 17.6 mm
